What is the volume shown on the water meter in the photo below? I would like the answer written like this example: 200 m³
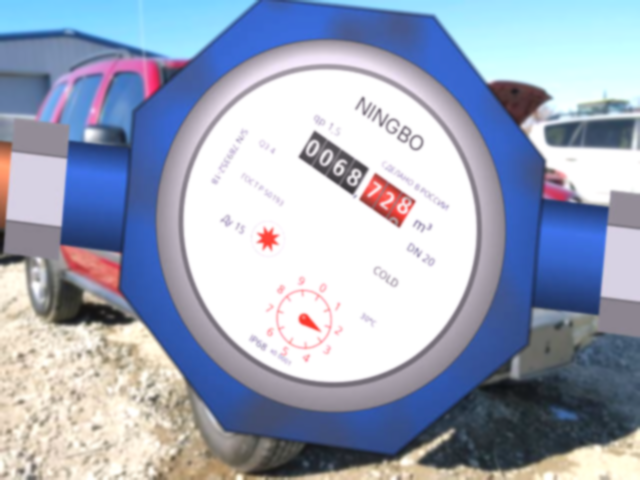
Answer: 68.7282 m³
